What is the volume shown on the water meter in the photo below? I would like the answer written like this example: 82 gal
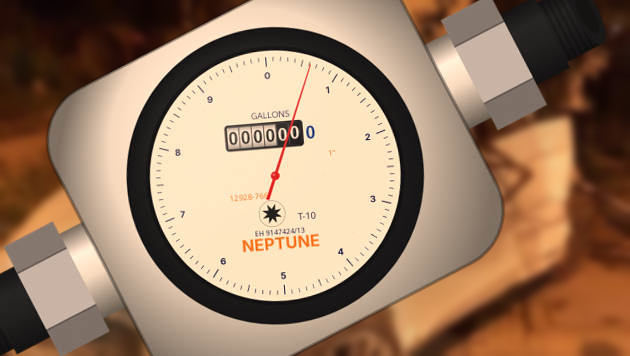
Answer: 0.6 gal
